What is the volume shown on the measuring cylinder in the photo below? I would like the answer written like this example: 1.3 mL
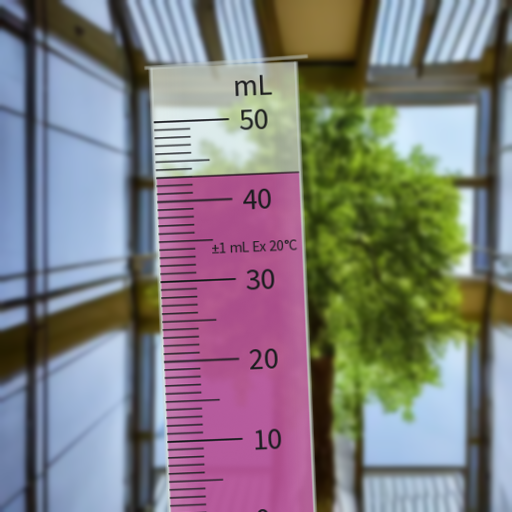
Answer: 43 mL
